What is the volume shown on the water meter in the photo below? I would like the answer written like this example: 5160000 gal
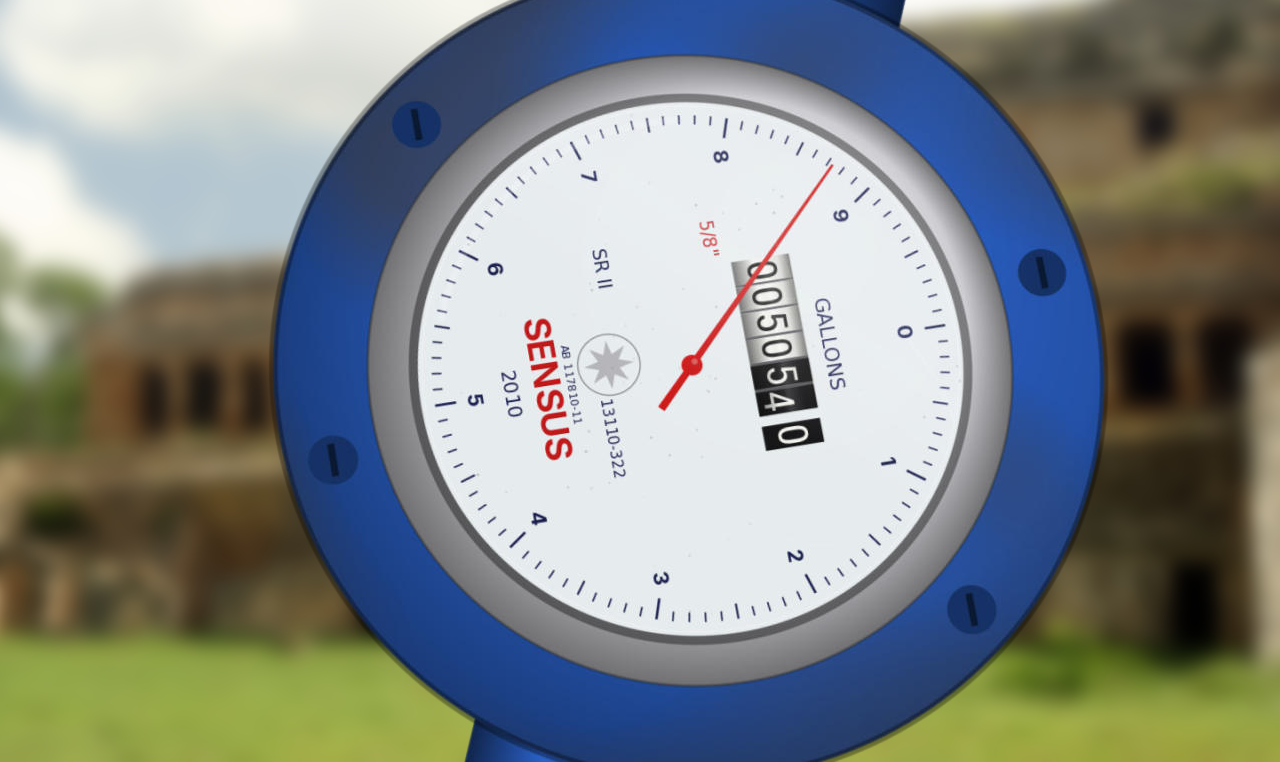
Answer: 50538.7 gal
